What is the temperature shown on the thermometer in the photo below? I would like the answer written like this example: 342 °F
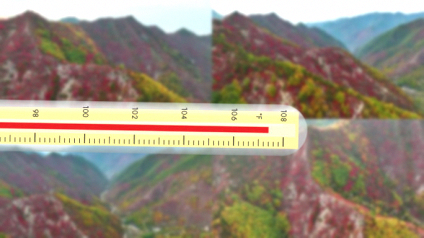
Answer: 107.4 °F
